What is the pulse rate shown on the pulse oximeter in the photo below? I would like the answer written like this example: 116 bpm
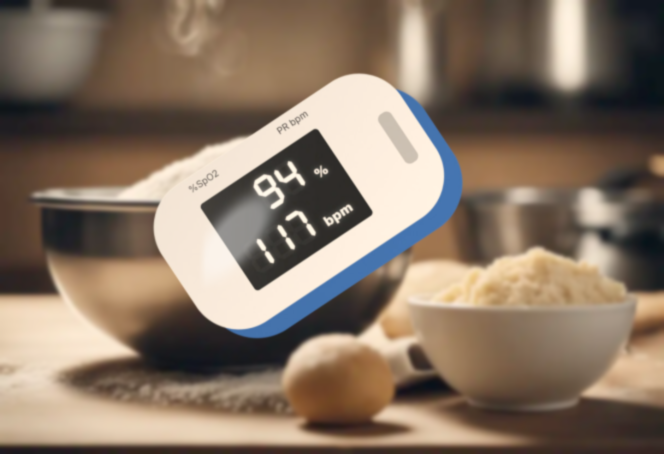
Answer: 117 bpm
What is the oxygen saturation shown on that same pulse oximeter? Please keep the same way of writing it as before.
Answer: 94 %
